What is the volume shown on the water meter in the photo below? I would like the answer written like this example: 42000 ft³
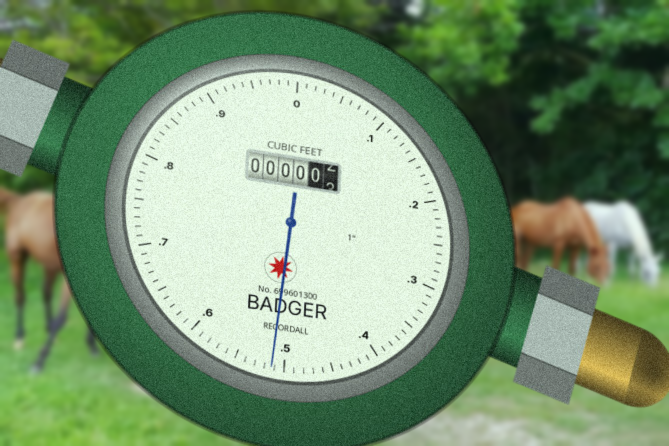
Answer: 2.51 ft³
